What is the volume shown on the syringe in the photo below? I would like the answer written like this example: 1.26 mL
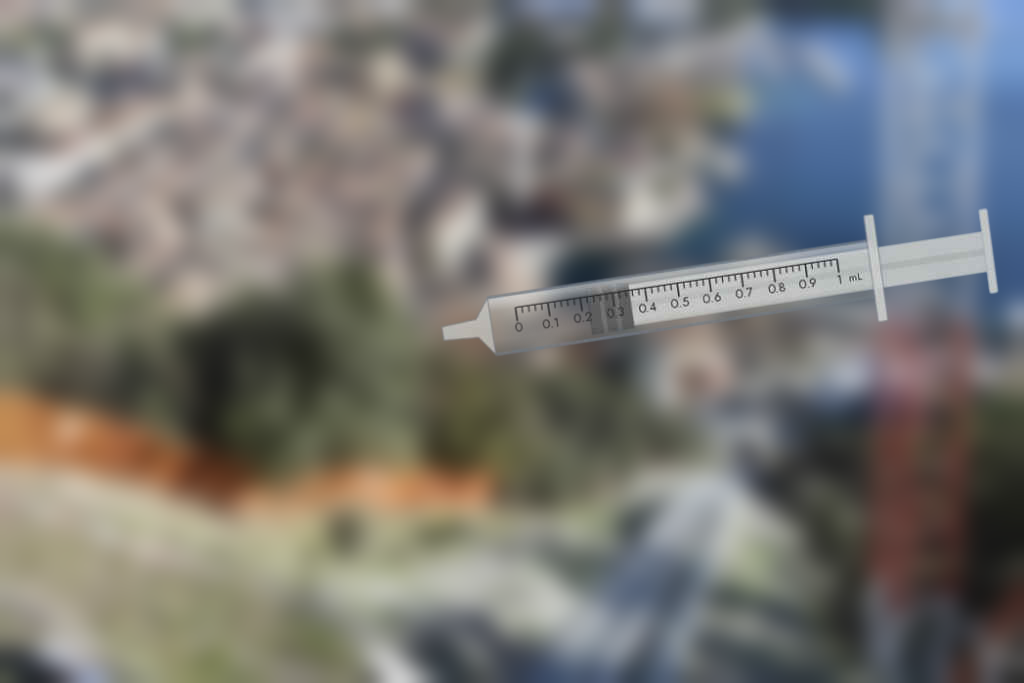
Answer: 0.22 mL
